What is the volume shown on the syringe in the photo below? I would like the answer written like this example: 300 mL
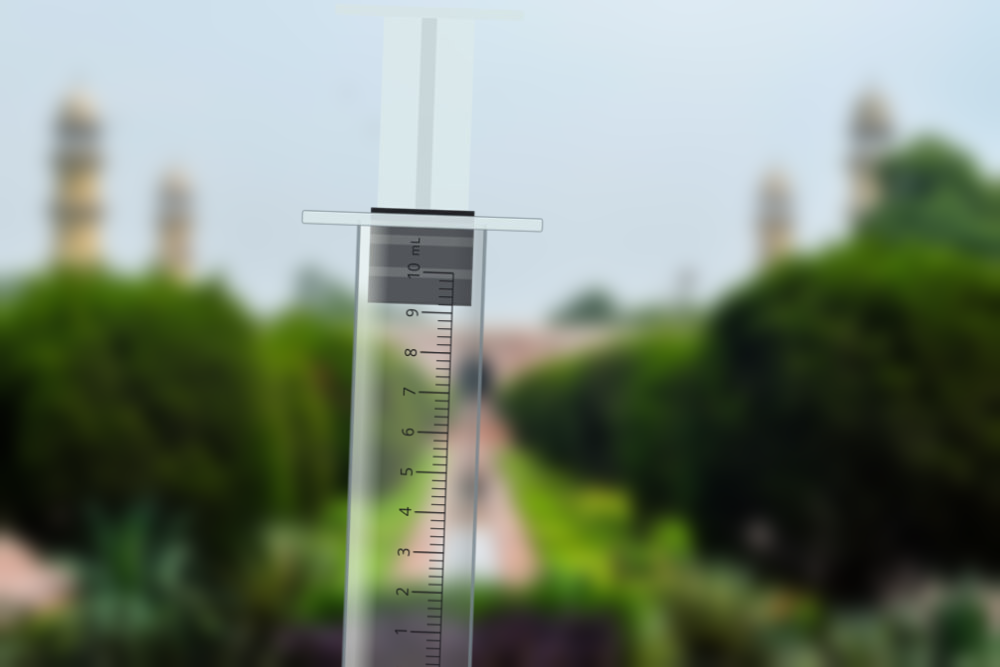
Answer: 9.2 mL
